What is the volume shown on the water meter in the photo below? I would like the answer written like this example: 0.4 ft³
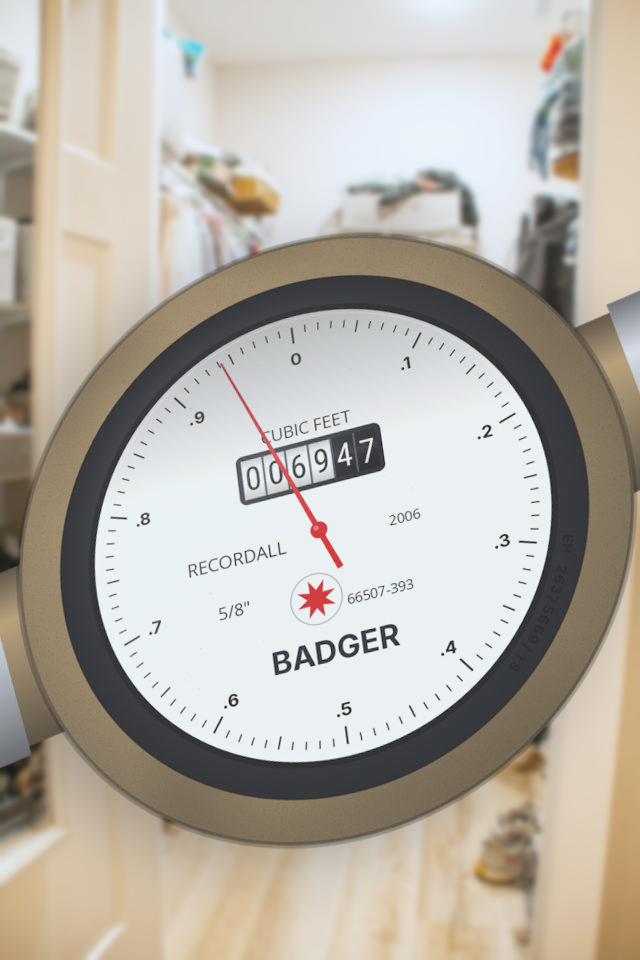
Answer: 6946.94 ft³
